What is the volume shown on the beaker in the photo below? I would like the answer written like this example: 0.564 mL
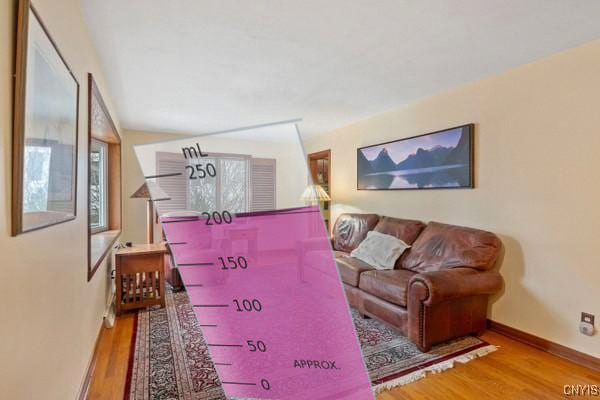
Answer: 200 mL
